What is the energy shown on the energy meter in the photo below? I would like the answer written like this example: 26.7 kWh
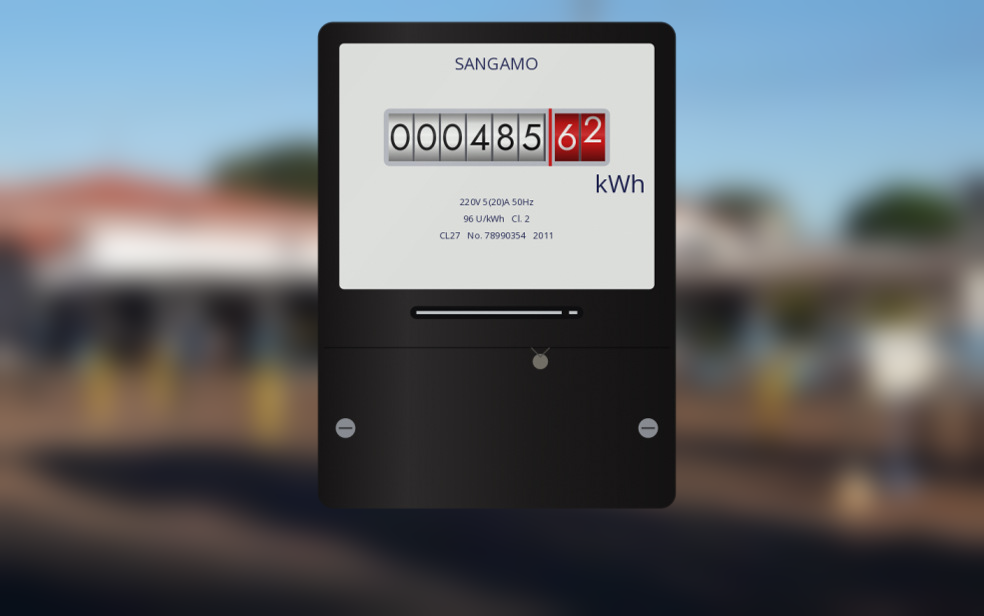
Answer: 485.62 kWh
